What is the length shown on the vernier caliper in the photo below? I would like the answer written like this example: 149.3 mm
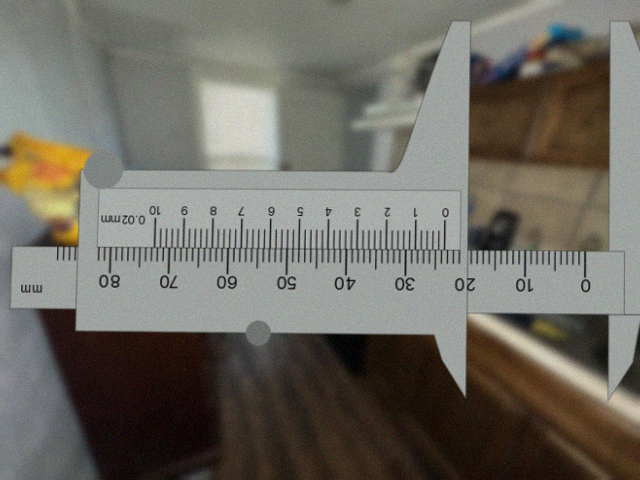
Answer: 23.5 mm
